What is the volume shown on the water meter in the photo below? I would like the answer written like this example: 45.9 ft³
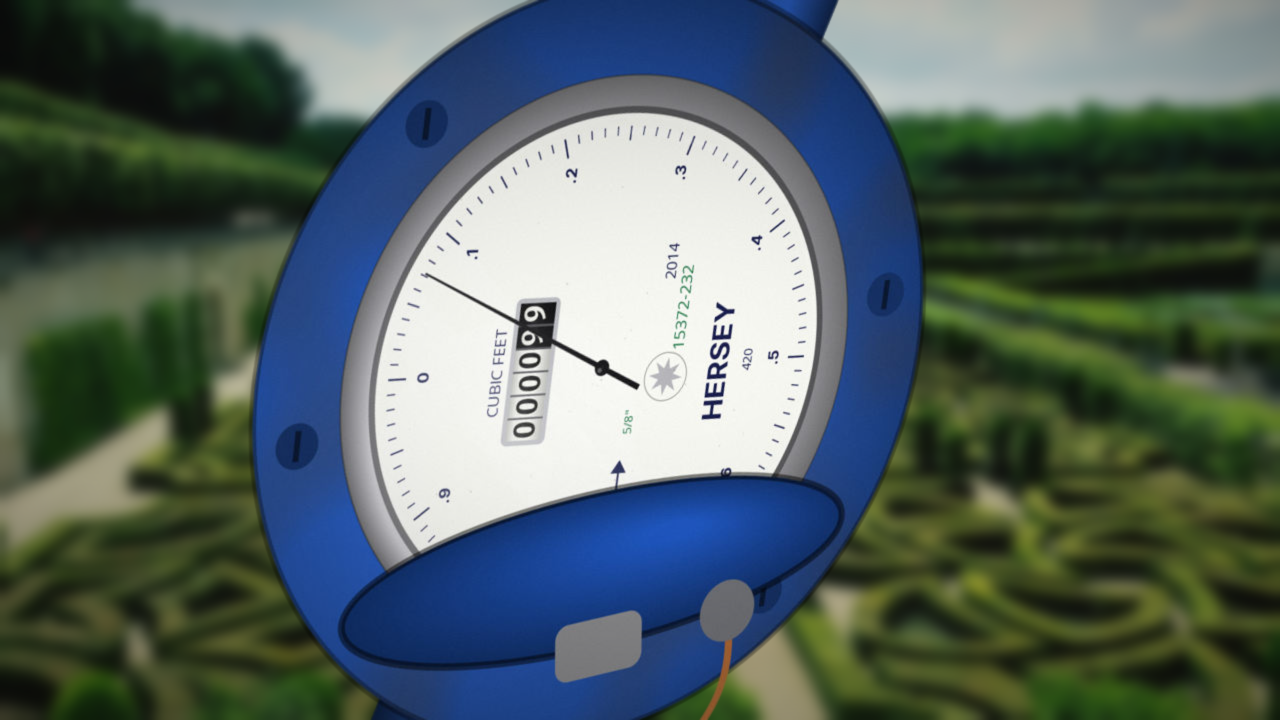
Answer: 99.07 ft³
